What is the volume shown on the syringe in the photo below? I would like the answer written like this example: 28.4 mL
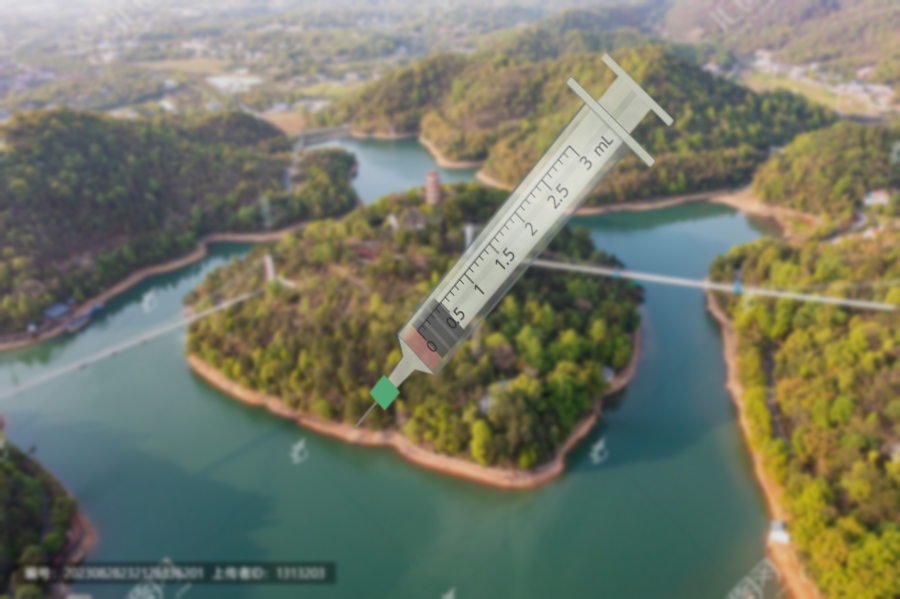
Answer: 0 mL
